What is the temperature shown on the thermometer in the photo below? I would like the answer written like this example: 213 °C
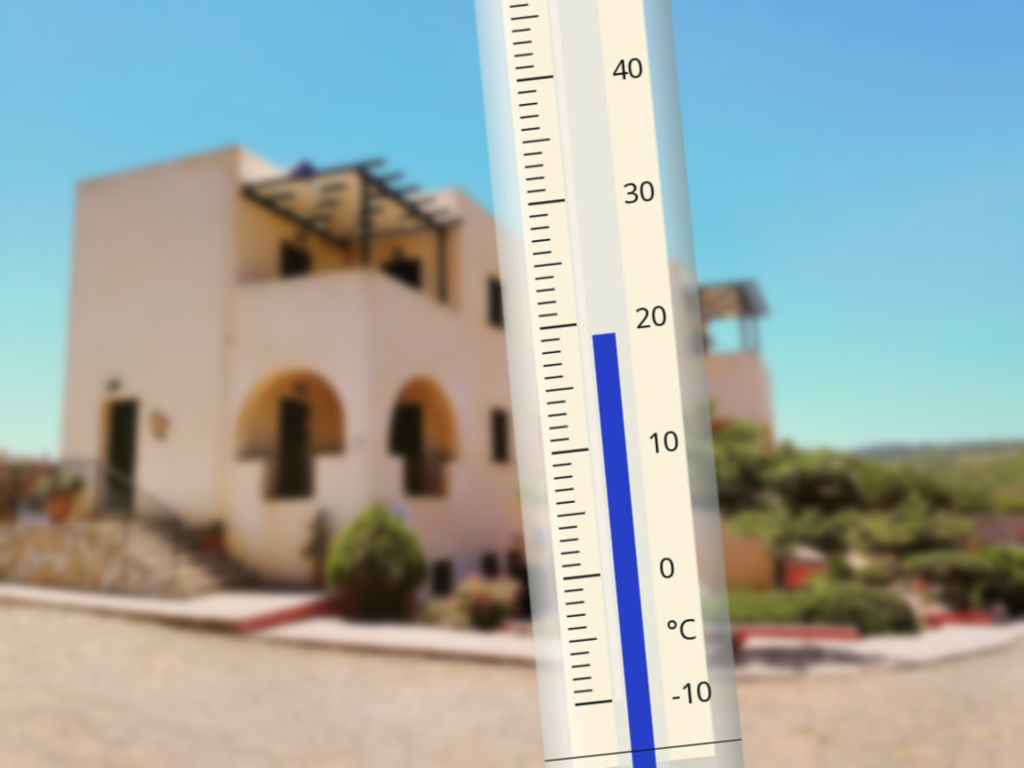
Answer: 19 °C
